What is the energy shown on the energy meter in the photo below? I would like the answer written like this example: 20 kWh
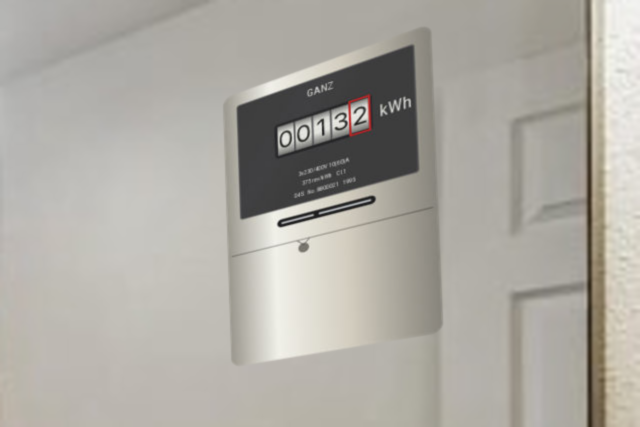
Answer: 13.2 kWh
